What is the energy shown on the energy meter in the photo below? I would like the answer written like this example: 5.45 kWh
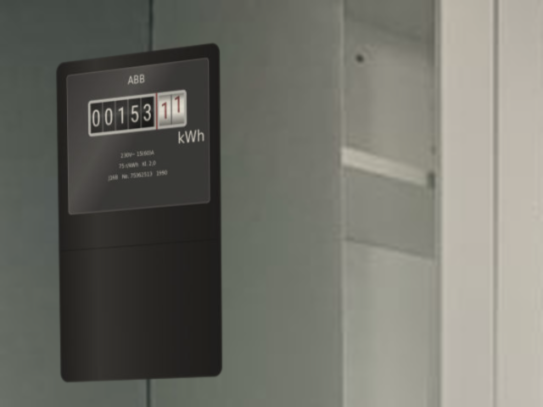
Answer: 153.11 kWh
